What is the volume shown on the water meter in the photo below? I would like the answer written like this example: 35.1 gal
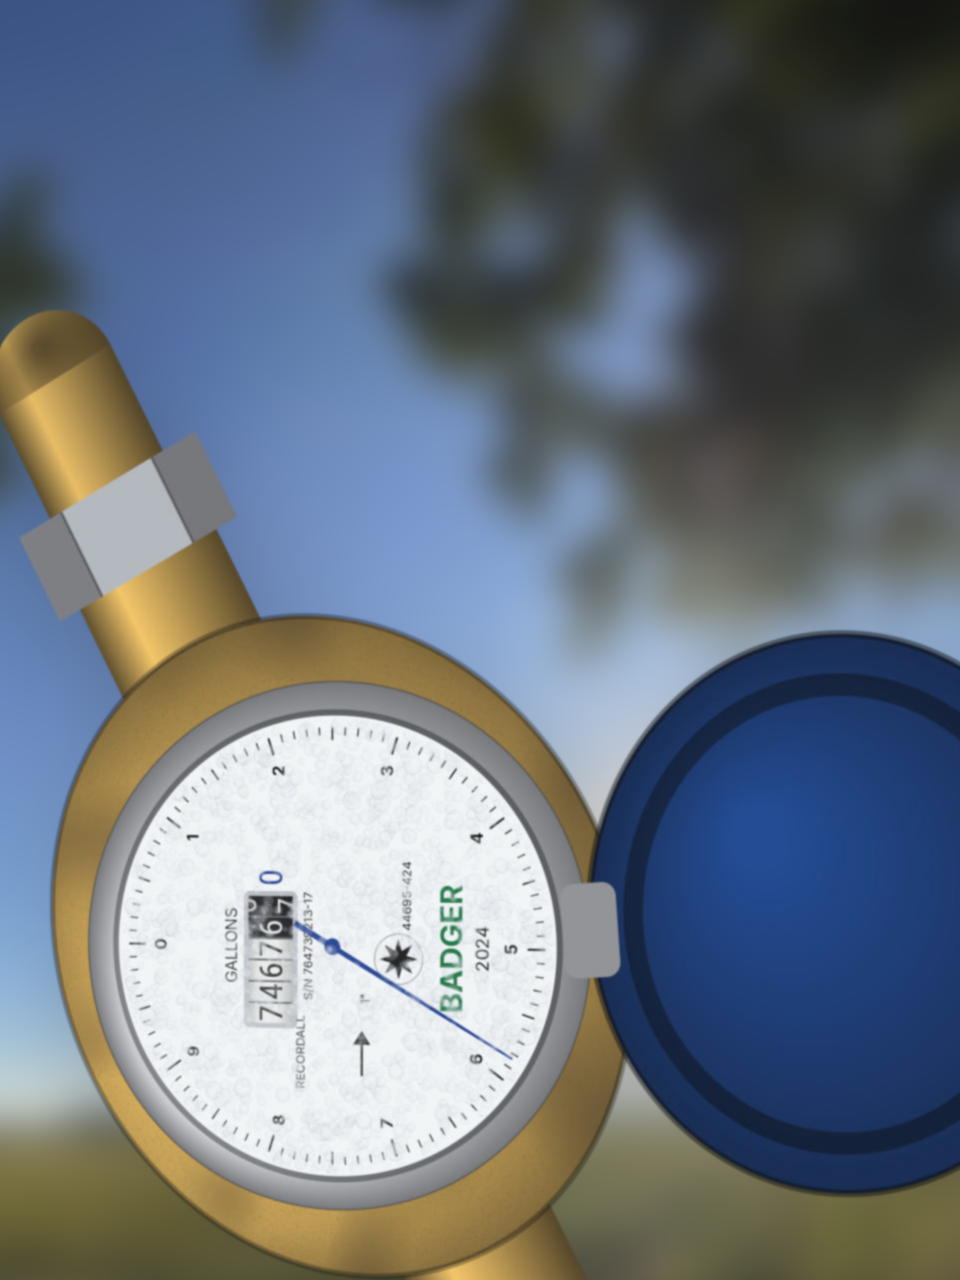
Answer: 7467665.8 gal
